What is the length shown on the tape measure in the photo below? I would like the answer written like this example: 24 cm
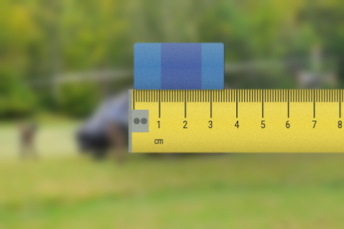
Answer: 3.5 cm
